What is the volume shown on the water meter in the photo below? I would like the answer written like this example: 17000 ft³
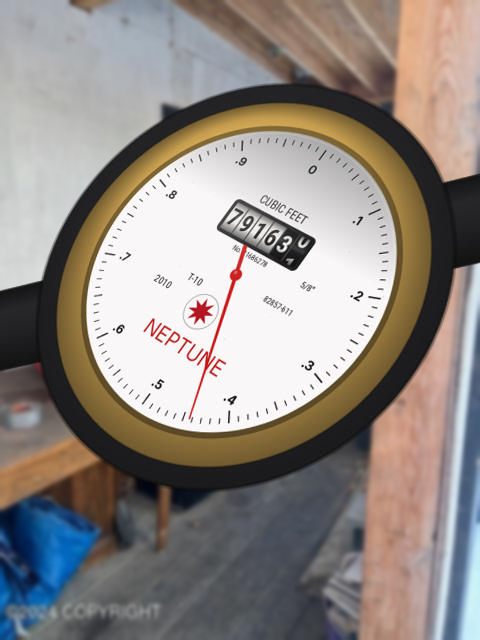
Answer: 791630.44 ft³
